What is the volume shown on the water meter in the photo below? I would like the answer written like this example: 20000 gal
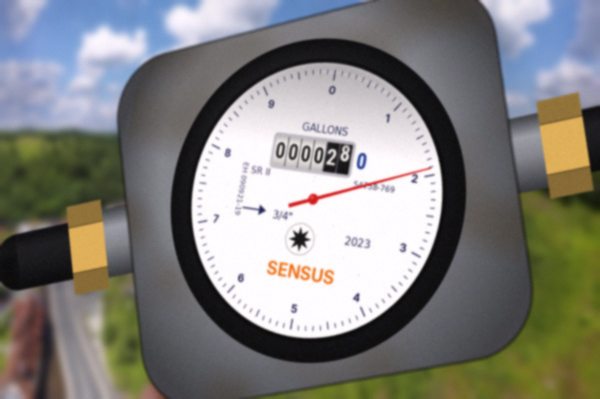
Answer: 281.9 gal
